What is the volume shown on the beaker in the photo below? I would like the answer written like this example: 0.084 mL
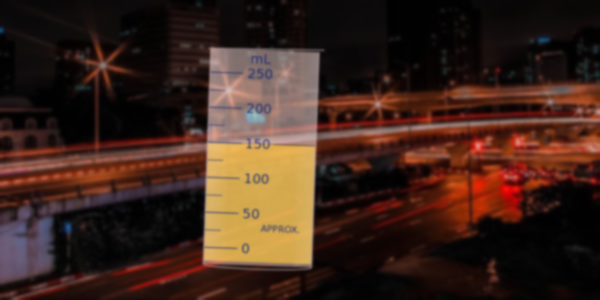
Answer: 150 mL
